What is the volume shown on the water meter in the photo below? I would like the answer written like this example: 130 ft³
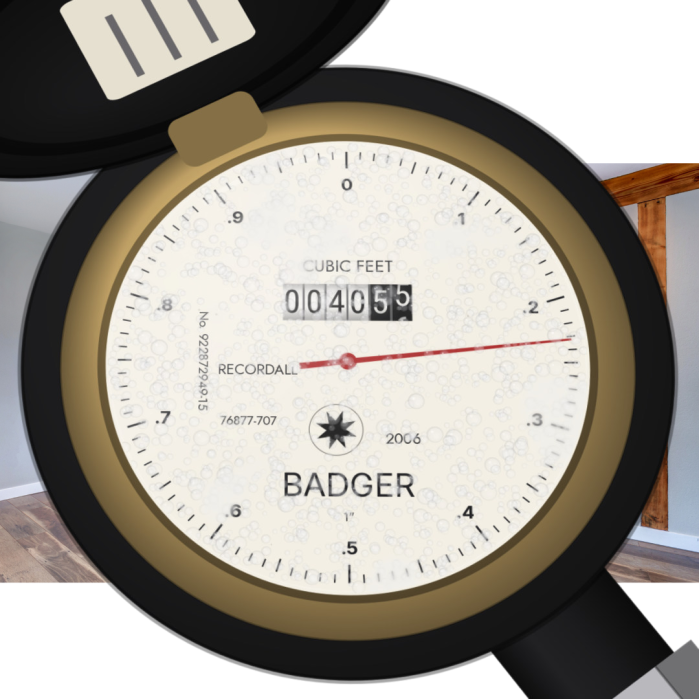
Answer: 4055.23 ft³
